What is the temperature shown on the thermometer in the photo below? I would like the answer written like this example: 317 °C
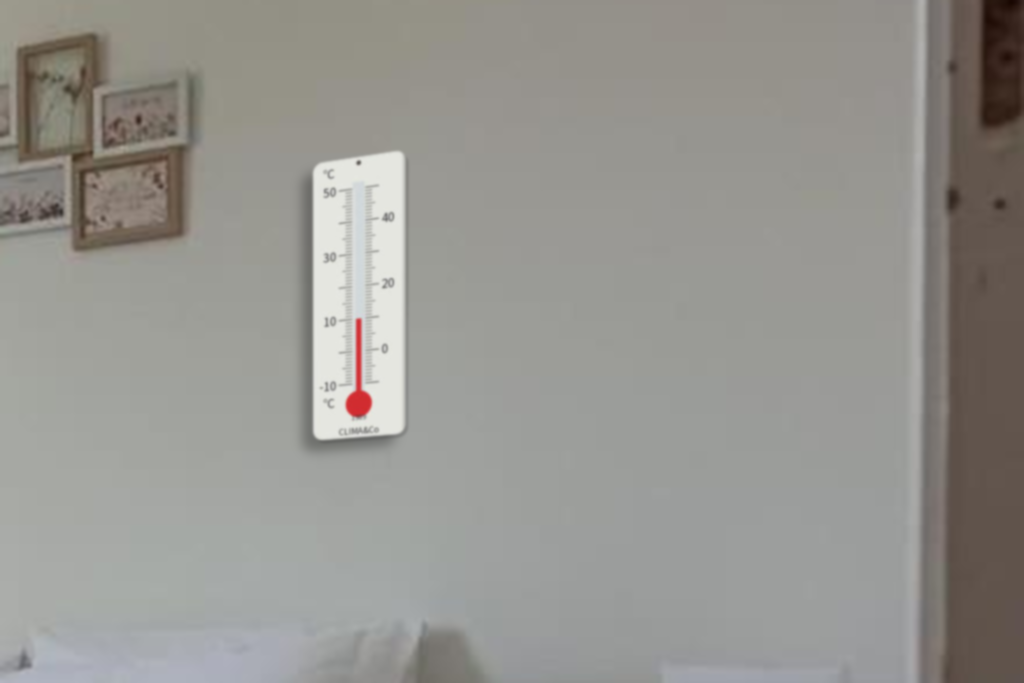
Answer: 10 °C
